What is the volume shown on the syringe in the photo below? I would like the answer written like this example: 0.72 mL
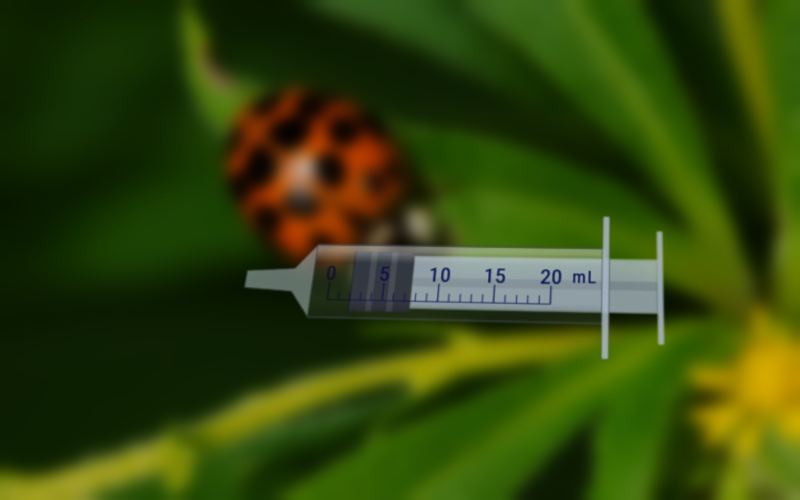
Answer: 2 mL
